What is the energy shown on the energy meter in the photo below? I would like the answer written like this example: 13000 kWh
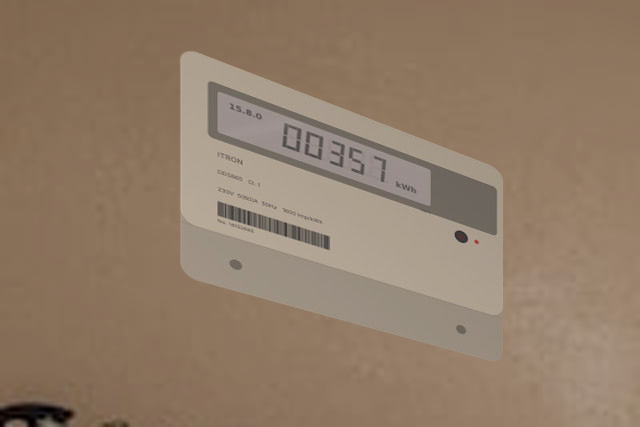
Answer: 357 kWh
